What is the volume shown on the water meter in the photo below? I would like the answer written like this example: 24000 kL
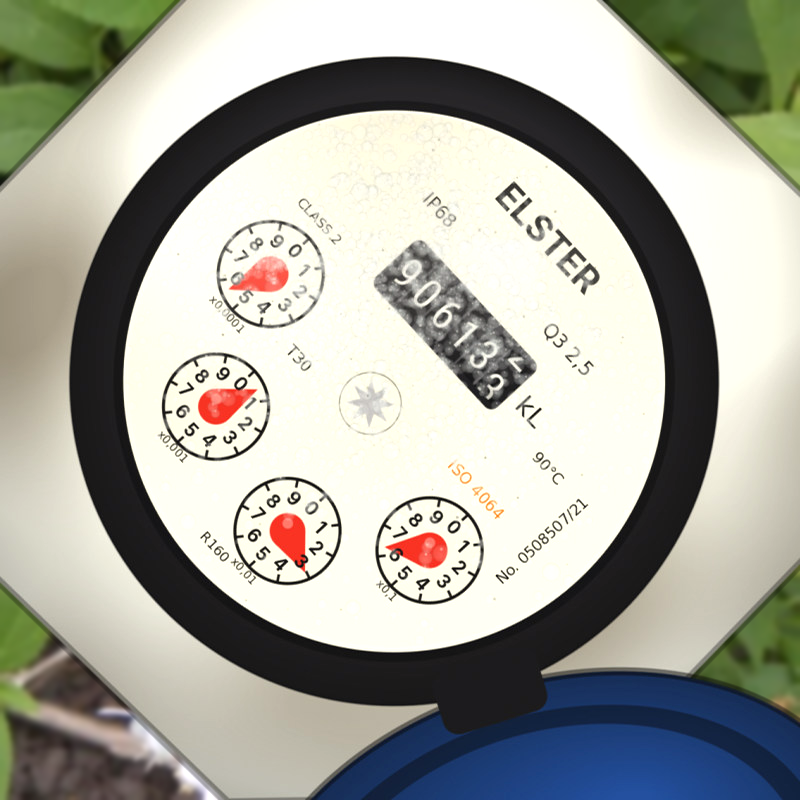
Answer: 906132.6305 kL
